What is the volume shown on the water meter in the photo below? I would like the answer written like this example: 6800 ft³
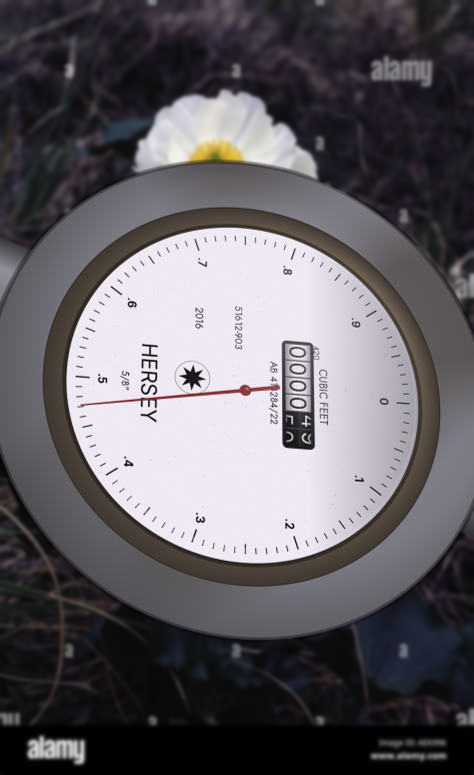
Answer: 49.47 ft³
